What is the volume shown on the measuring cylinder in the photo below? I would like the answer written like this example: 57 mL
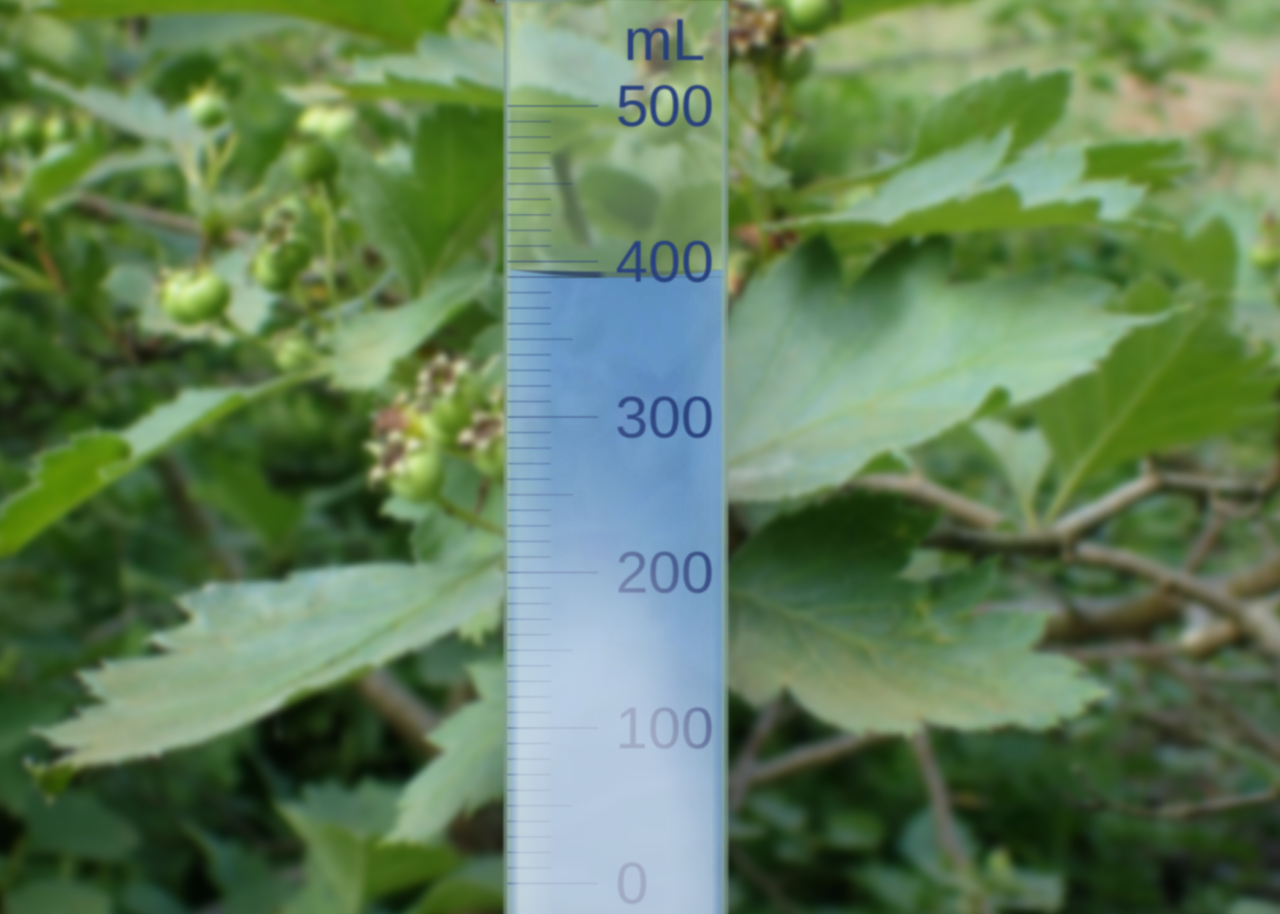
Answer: 390 mL
